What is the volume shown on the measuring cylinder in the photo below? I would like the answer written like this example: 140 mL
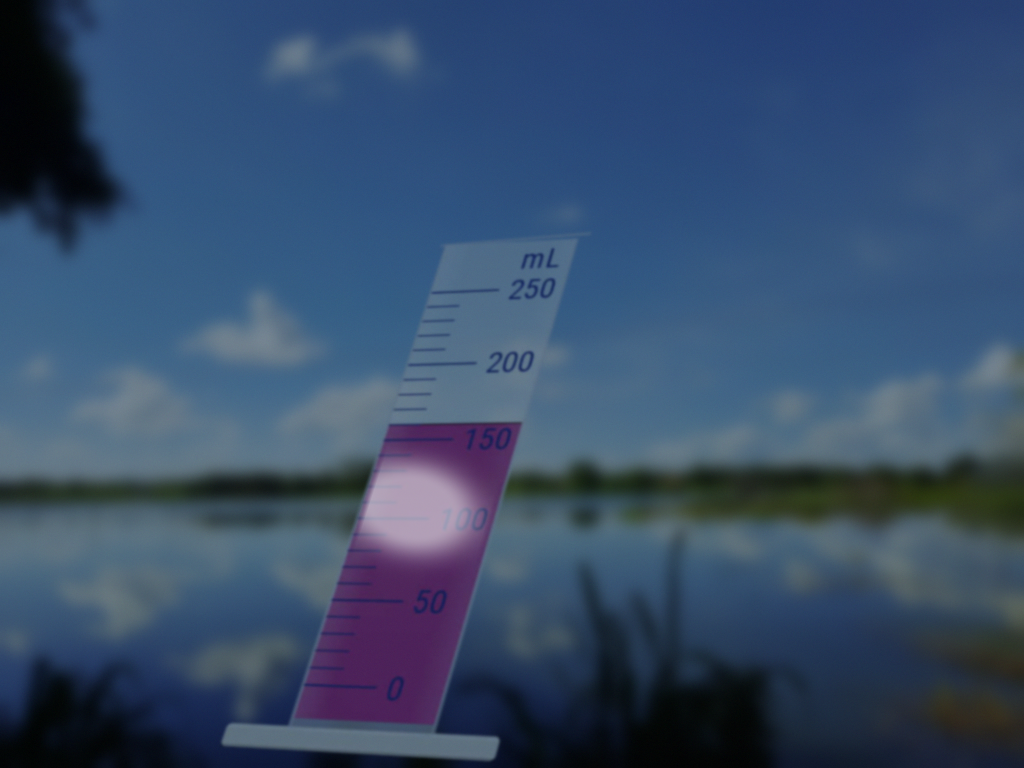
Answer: 160 mL
